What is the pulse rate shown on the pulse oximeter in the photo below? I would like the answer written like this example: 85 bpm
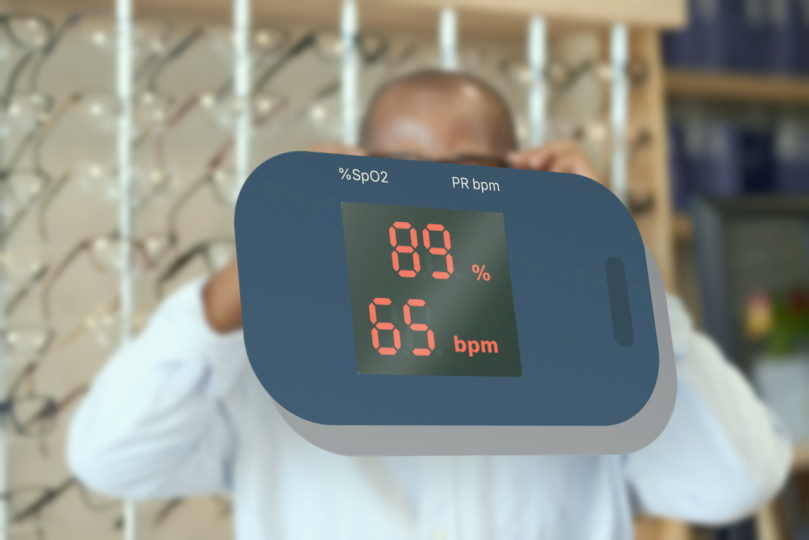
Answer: 65 bpm
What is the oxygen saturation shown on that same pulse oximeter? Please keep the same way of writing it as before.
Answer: 89 %
